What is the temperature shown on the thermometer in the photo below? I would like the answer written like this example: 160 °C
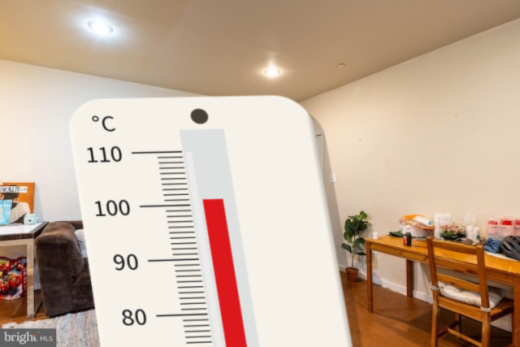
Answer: 101 °C
